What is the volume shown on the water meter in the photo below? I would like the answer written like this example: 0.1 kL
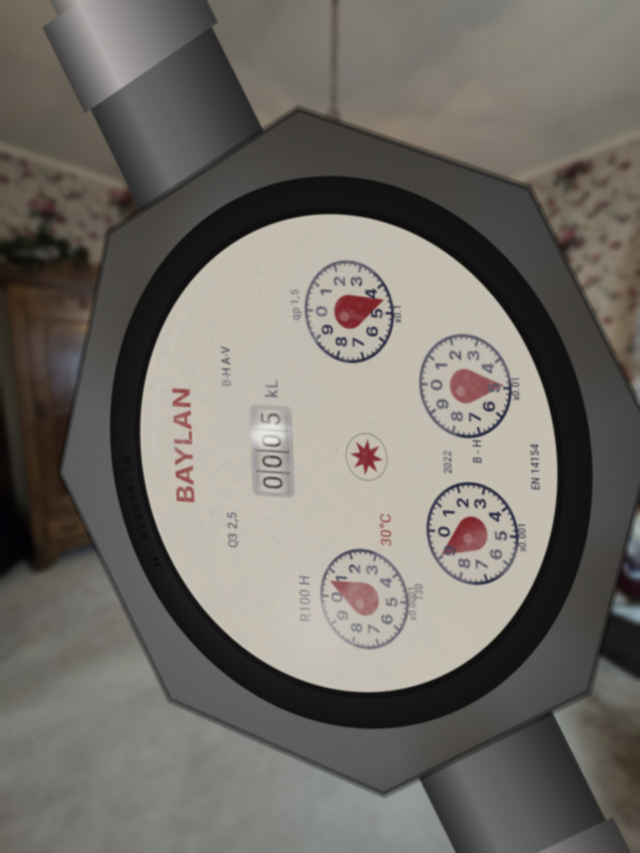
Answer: 5.4490 kL
